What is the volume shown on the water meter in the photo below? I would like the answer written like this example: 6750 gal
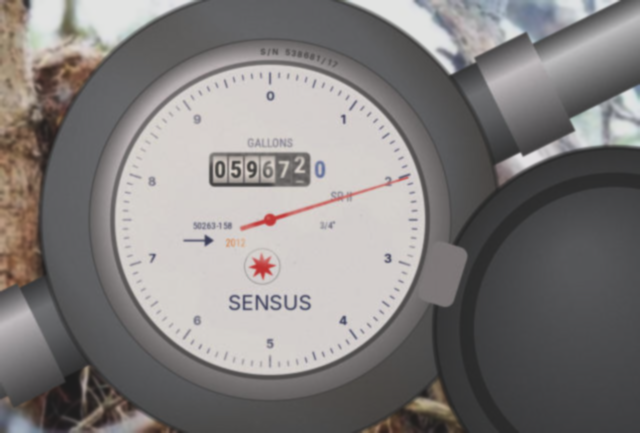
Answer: 596722.0 gal
